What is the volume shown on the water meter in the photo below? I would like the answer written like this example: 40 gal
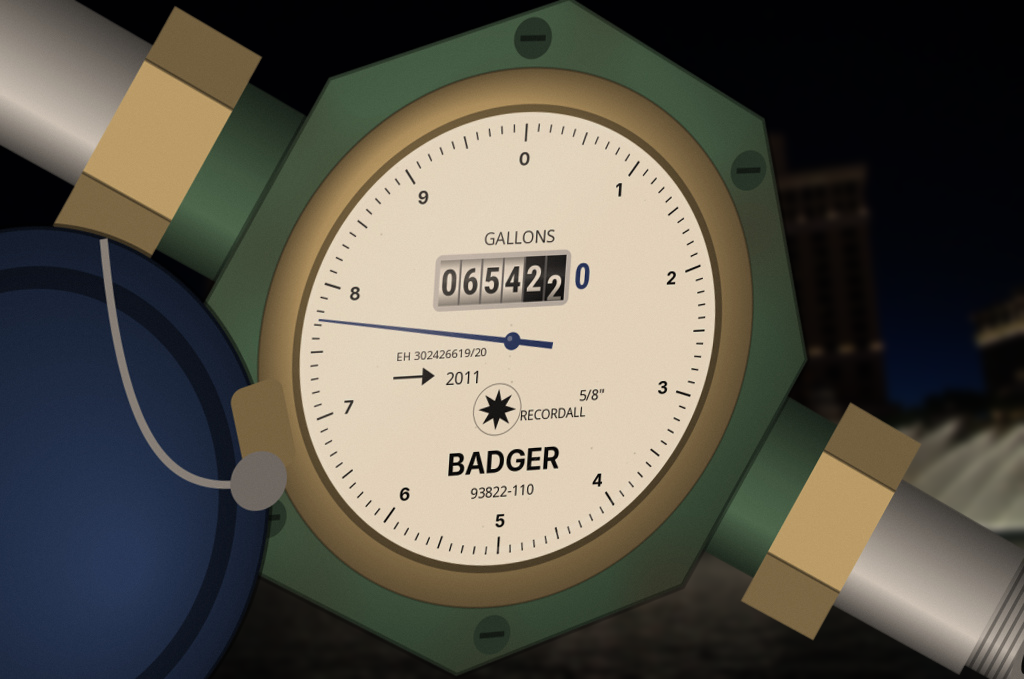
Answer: 654217.7 gal
